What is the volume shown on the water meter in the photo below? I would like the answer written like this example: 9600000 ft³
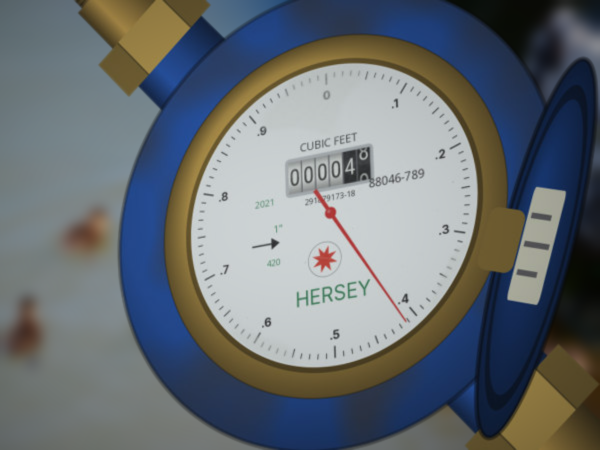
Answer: 48.41 ft³
